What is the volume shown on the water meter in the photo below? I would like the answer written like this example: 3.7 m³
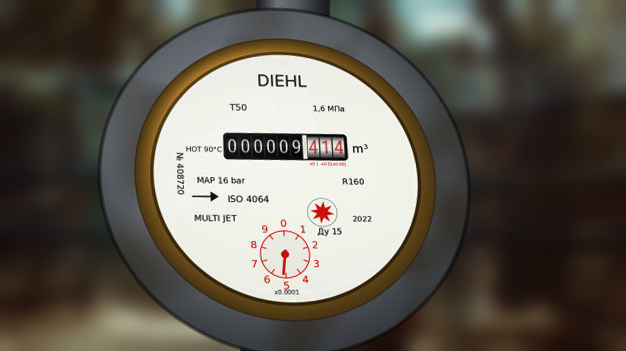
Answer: 9.4145 m³
